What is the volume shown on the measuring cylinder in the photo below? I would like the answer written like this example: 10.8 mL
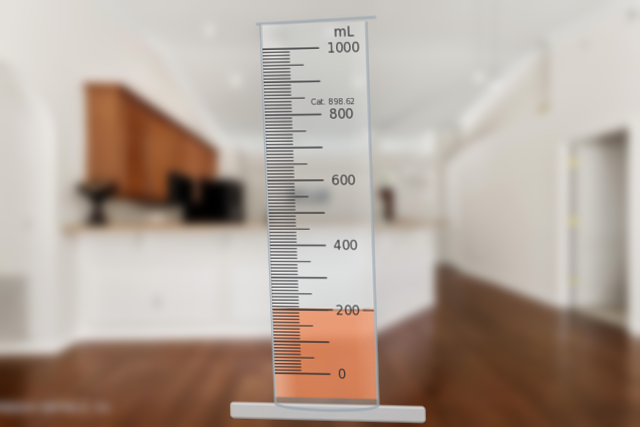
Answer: 200 mL
